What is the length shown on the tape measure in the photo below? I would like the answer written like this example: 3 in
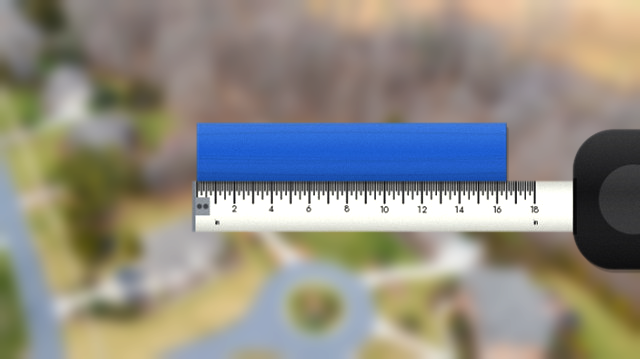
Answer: 16.5 in
